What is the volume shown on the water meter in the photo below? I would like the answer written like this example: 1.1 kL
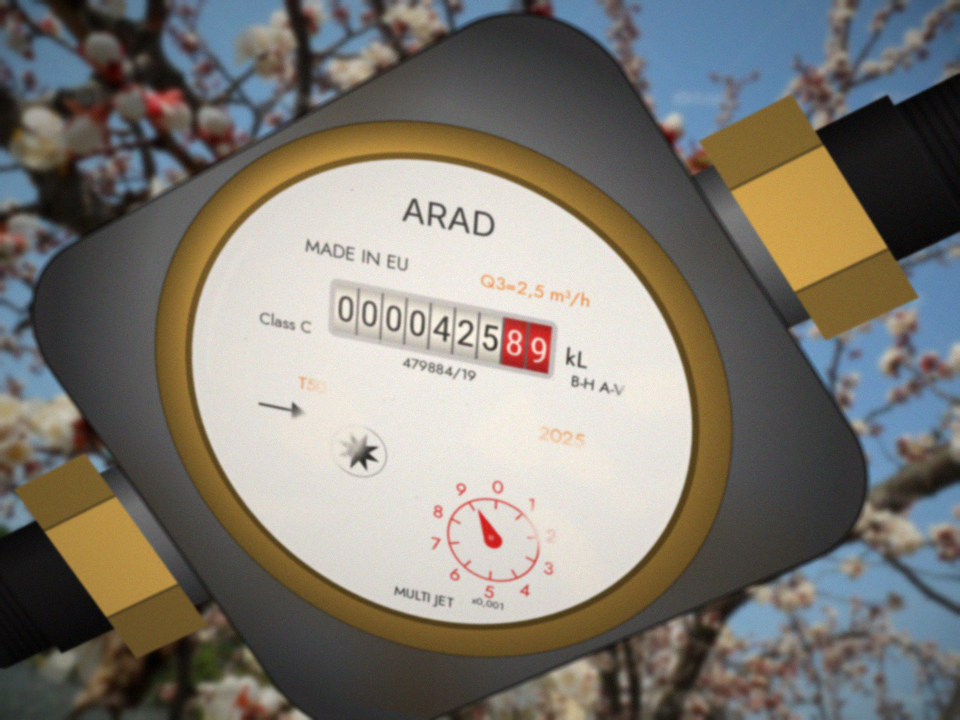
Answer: 425.889 kL
